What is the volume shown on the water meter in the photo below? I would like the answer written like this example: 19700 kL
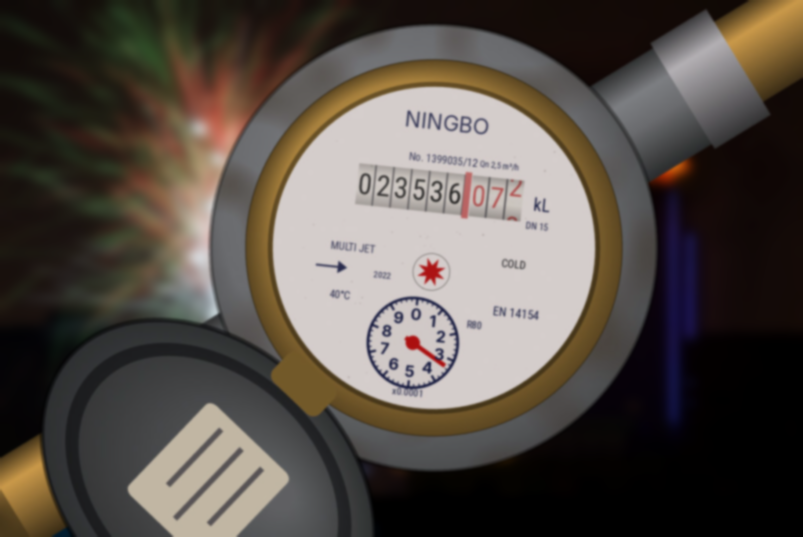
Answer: 23536.0723 kL
